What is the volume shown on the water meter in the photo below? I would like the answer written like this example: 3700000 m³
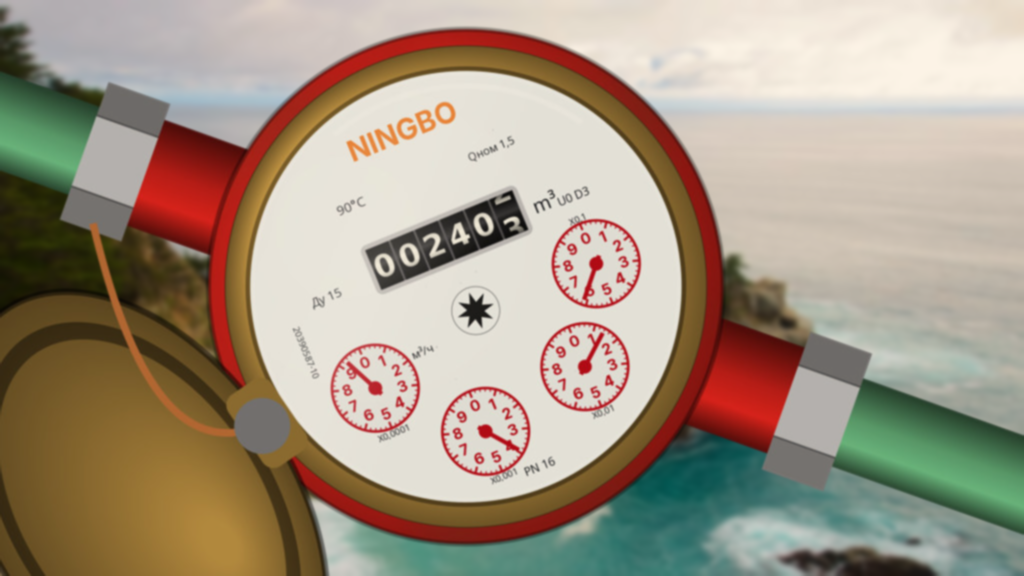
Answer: 2402.6139 m³
